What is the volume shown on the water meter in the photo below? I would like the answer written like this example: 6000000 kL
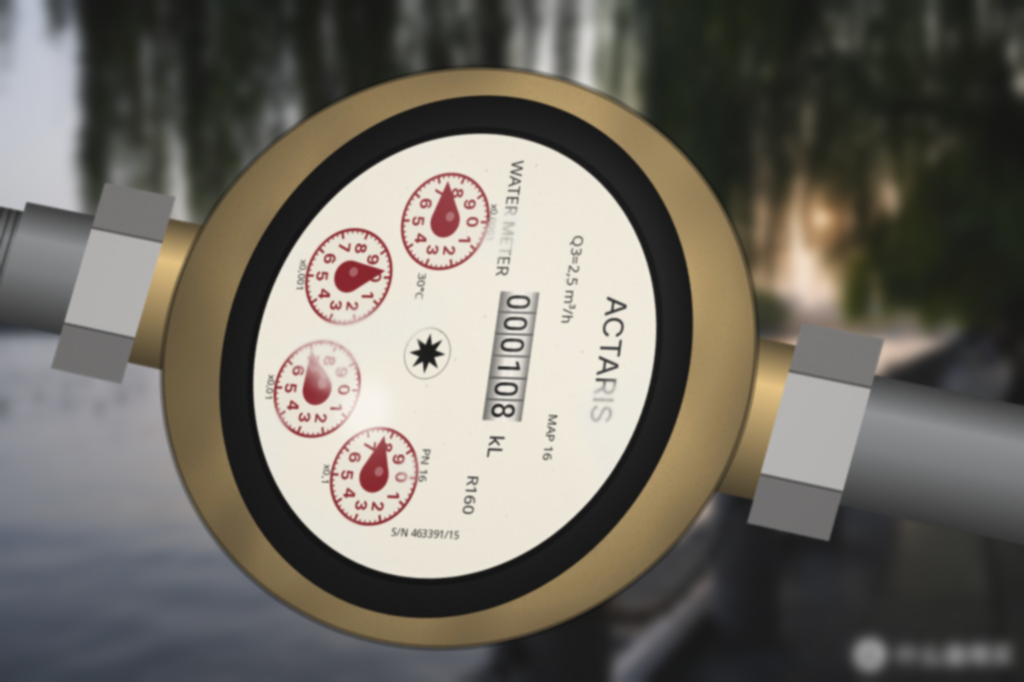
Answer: 108.7697 kL
